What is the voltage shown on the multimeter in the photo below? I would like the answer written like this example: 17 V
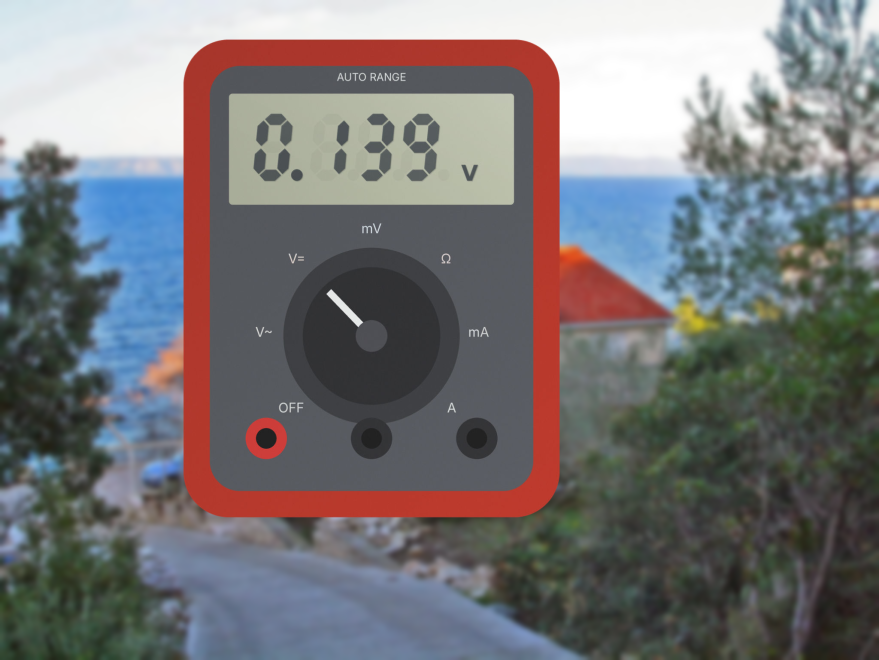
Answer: 0.139 V
